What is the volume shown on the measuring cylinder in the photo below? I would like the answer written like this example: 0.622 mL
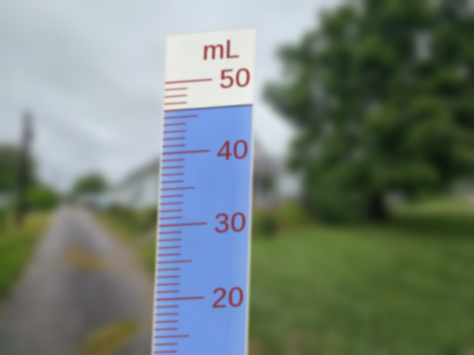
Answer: 46 mL
